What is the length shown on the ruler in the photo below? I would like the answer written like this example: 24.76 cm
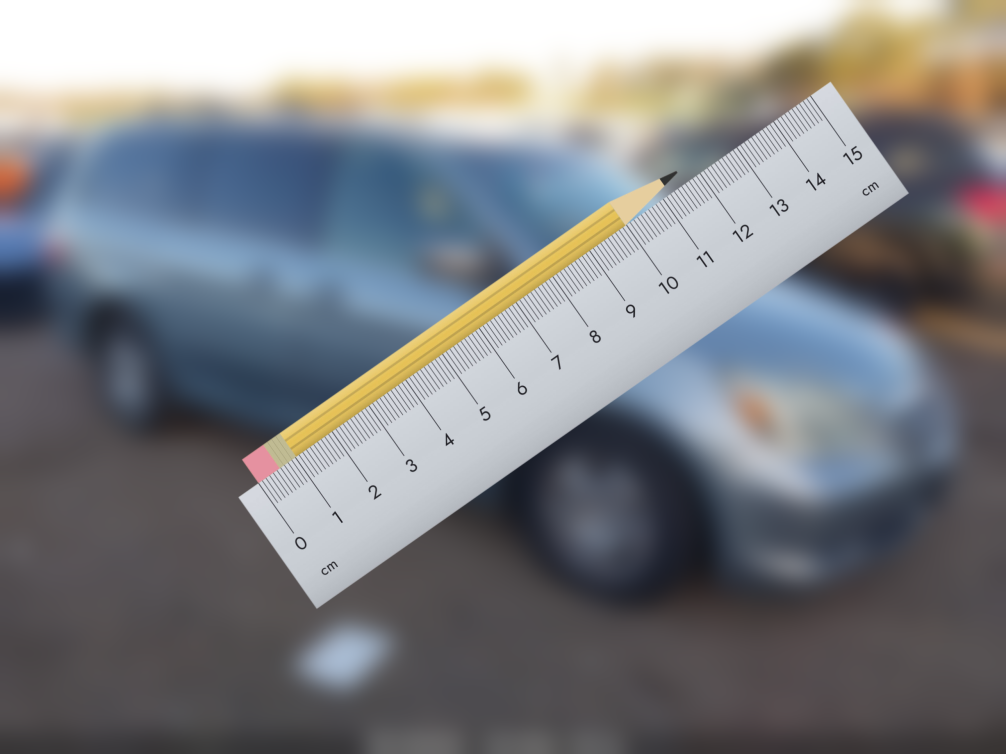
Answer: 11.6 cm
